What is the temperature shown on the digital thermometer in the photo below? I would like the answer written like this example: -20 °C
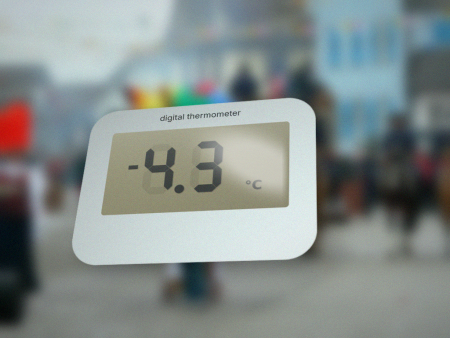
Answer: -4.3 °C
